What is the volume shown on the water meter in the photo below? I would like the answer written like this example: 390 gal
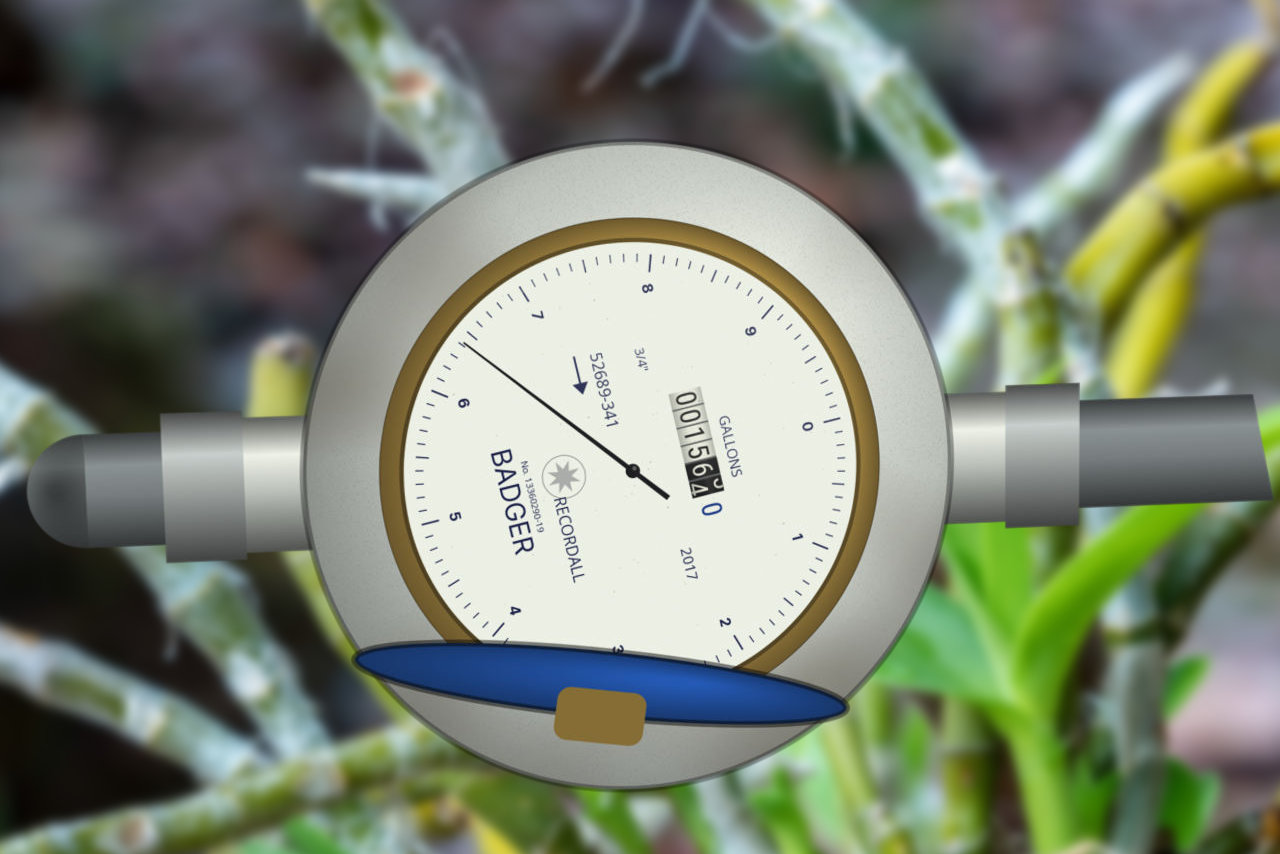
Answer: 15636.4 gal
